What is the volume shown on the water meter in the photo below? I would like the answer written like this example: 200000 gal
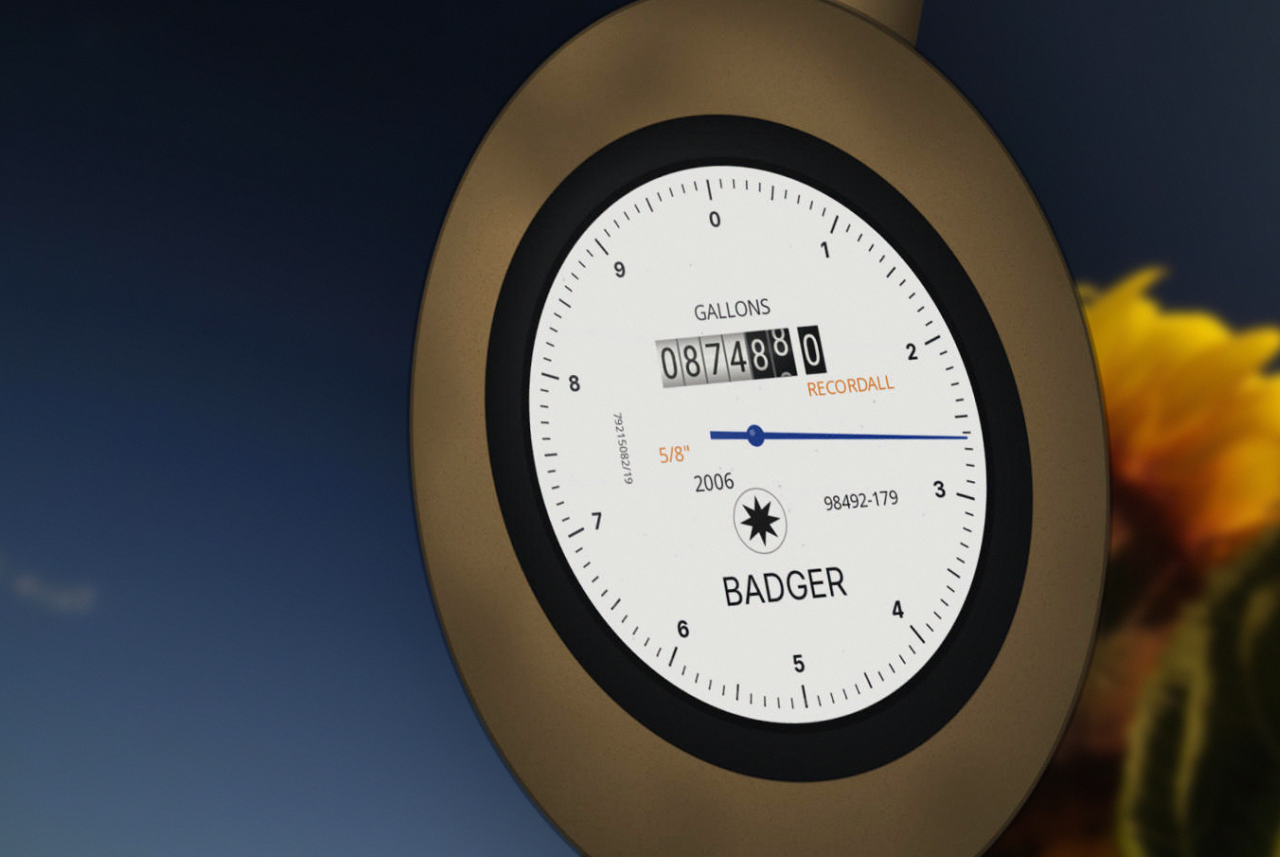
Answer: 874882.6 gal
